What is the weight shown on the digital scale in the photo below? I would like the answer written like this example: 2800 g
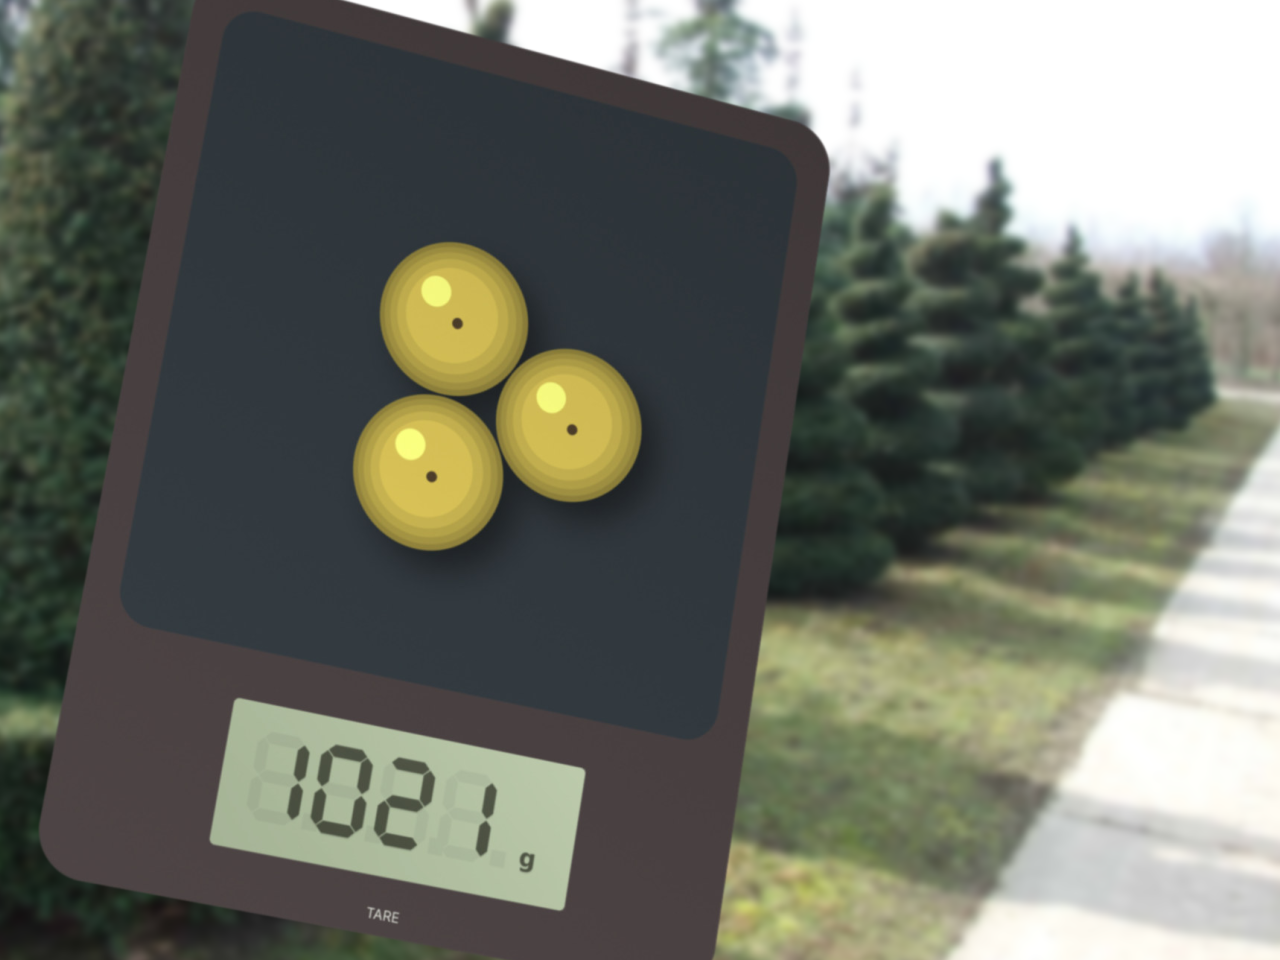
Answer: 1021 g
